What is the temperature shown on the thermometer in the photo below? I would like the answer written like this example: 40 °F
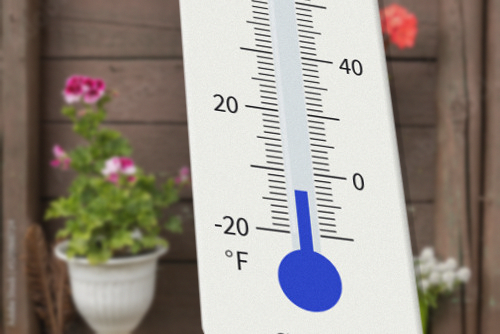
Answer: -6 °F
